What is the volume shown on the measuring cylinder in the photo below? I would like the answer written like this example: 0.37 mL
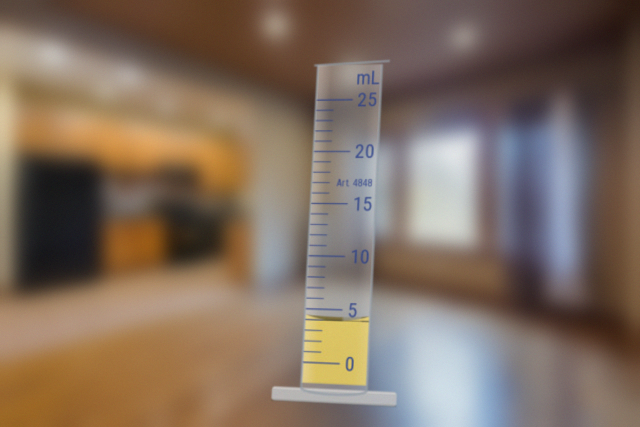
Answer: 4 mL
